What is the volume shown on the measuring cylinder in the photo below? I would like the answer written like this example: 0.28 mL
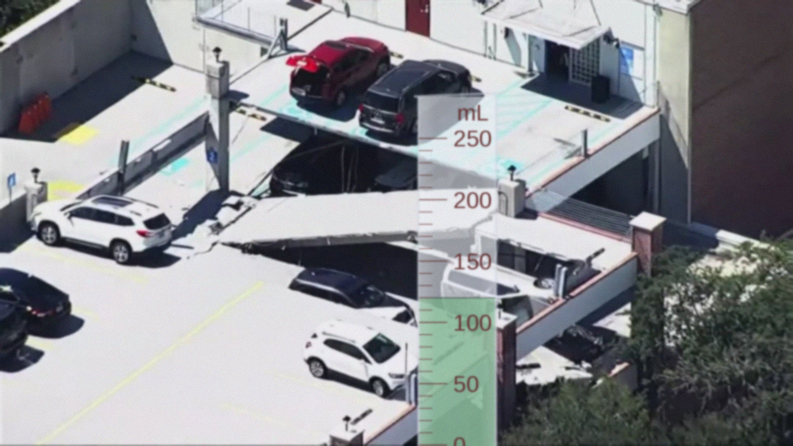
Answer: 120 mL
